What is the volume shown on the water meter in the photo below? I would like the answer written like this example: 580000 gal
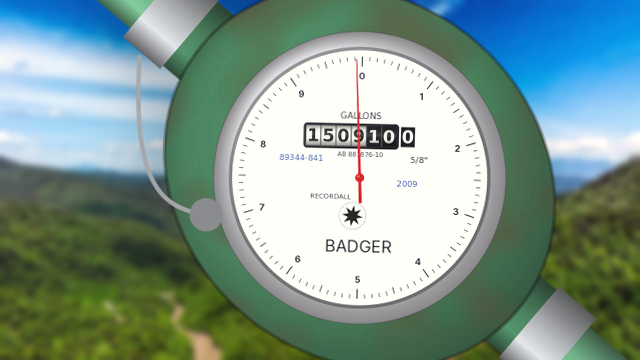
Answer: 1509099.9 gal
